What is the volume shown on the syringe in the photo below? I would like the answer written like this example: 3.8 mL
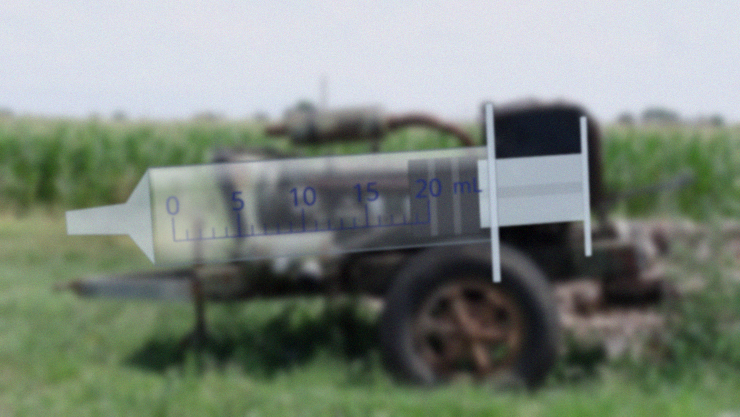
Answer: 18.5 mL
